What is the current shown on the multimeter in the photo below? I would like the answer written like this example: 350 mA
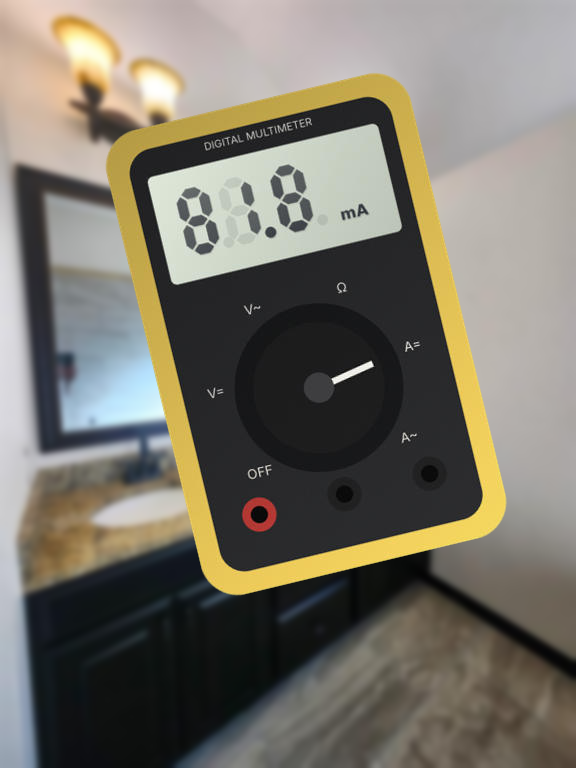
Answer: 81.8 mA
